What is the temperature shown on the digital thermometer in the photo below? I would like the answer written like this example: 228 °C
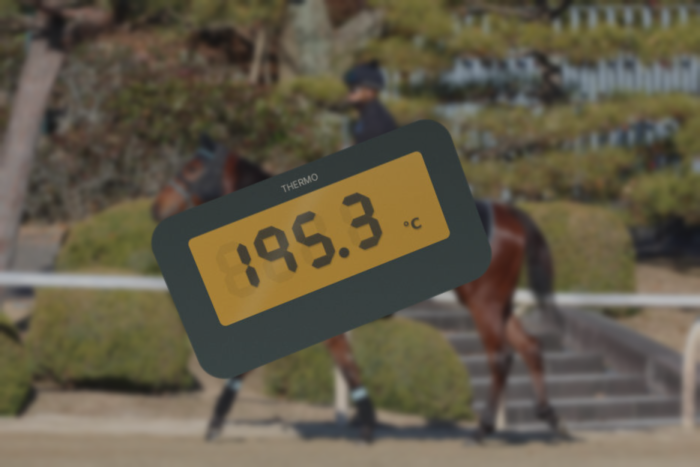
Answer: 195.3 °C
